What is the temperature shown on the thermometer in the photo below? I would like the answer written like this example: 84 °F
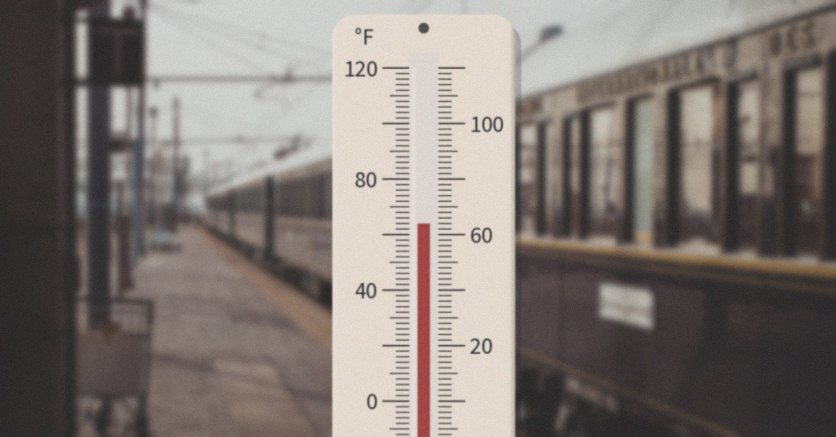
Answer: 64 °F
